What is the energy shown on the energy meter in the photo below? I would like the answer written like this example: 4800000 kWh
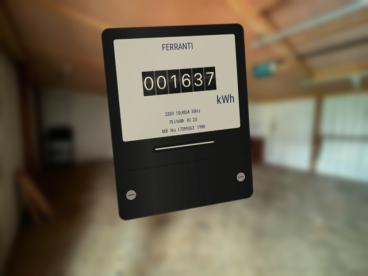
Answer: 1637 kWh
